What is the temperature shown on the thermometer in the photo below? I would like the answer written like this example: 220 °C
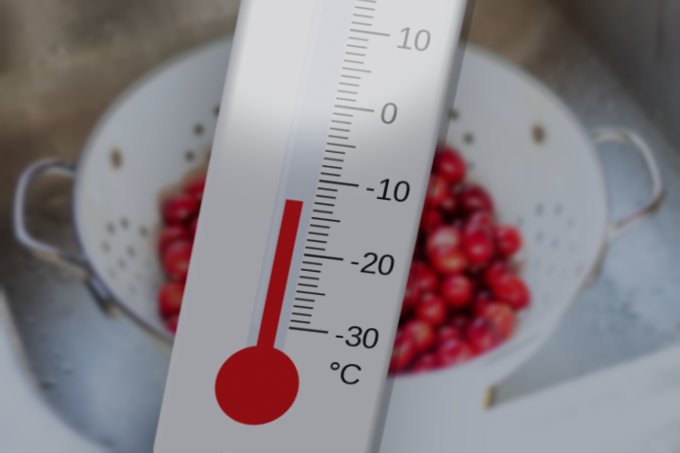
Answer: -13 °C
